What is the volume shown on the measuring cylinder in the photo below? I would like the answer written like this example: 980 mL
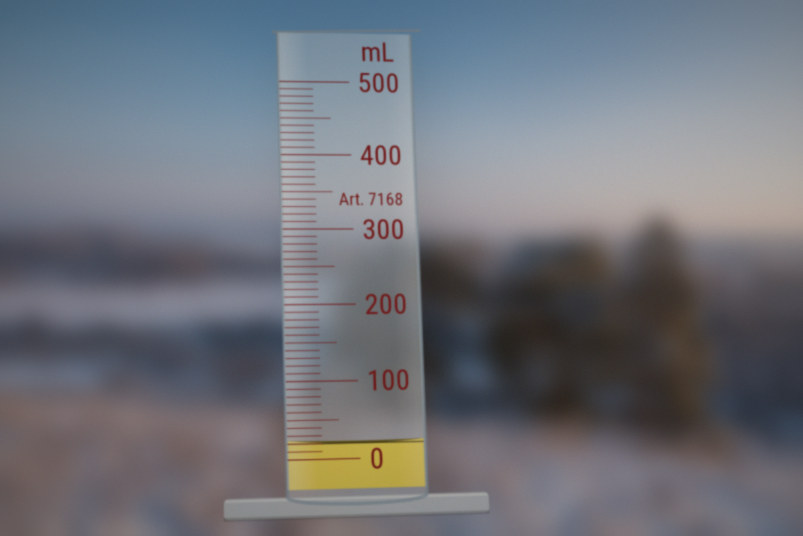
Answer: 20 mL
